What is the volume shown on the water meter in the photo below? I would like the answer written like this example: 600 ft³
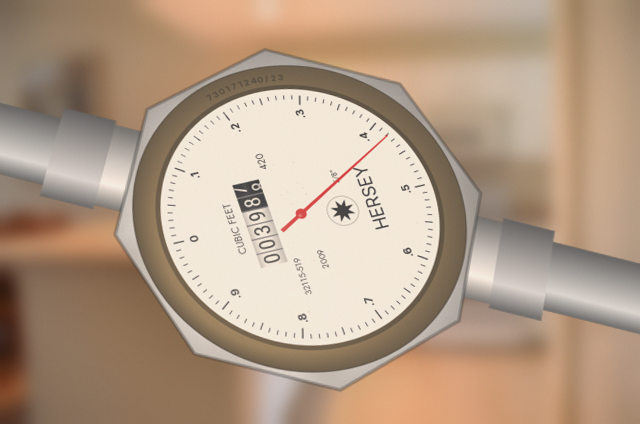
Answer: 3987.42 ft³
